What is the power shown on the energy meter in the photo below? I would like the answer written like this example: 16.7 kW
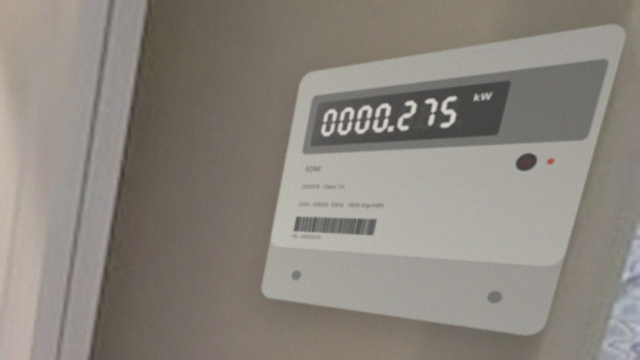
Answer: 0.275 kW
